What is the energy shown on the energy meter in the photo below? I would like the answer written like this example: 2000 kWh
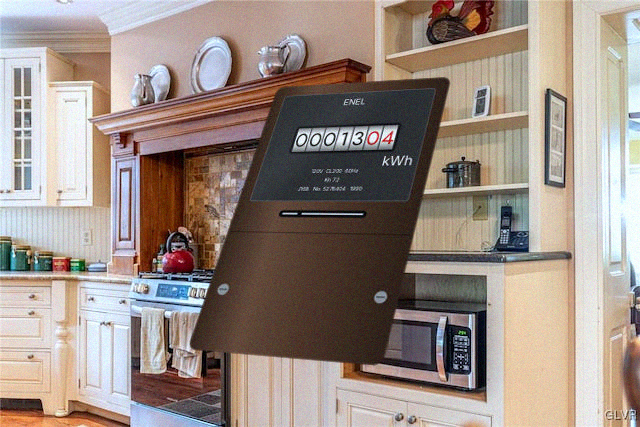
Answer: 13.04 kWh
